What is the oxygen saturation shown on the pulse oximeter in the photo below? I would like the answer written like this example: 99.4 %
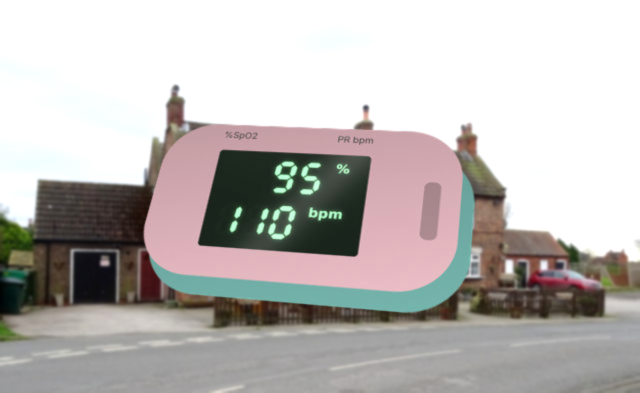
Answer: 95 %
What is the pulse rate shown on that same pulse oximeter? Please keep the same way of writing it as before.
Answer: 110 bpm
